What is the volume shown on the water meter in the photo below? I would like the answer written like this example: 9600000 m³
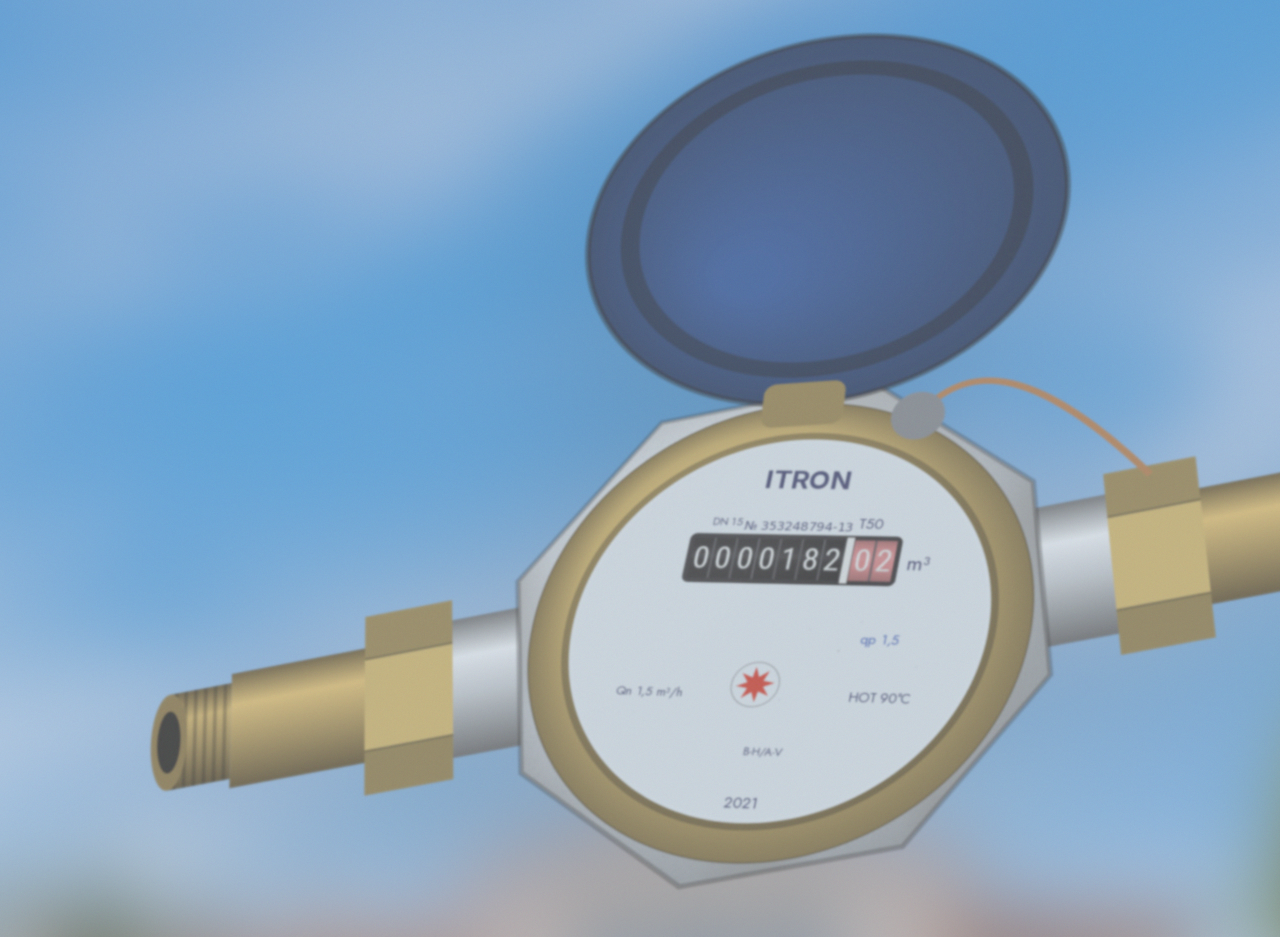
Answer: 182.02 m³
